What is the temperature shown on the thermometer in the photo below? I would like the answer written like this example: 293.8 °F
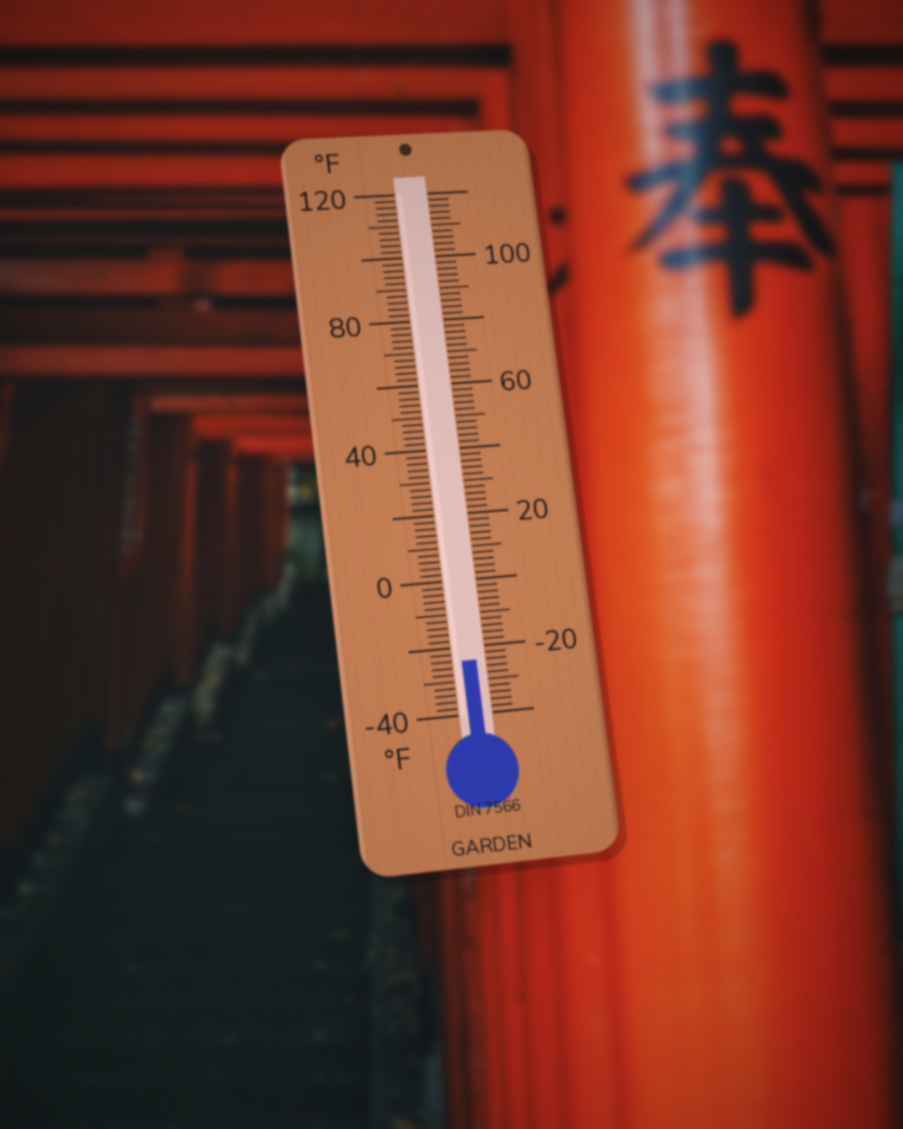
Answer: -24 °F
